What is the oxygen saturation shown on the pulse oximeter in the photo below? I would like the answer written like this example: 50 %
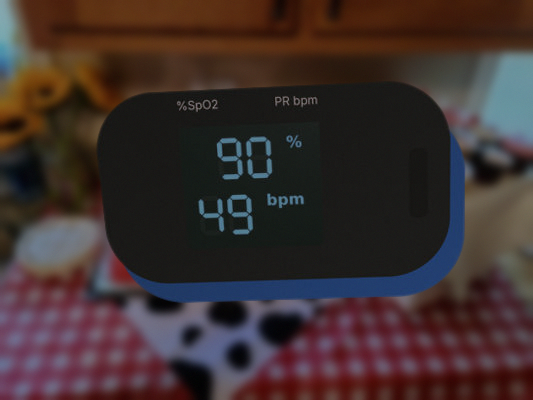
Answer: 90 %
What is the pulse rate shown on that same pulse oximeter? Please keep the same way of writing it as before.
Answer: 49 bpm
